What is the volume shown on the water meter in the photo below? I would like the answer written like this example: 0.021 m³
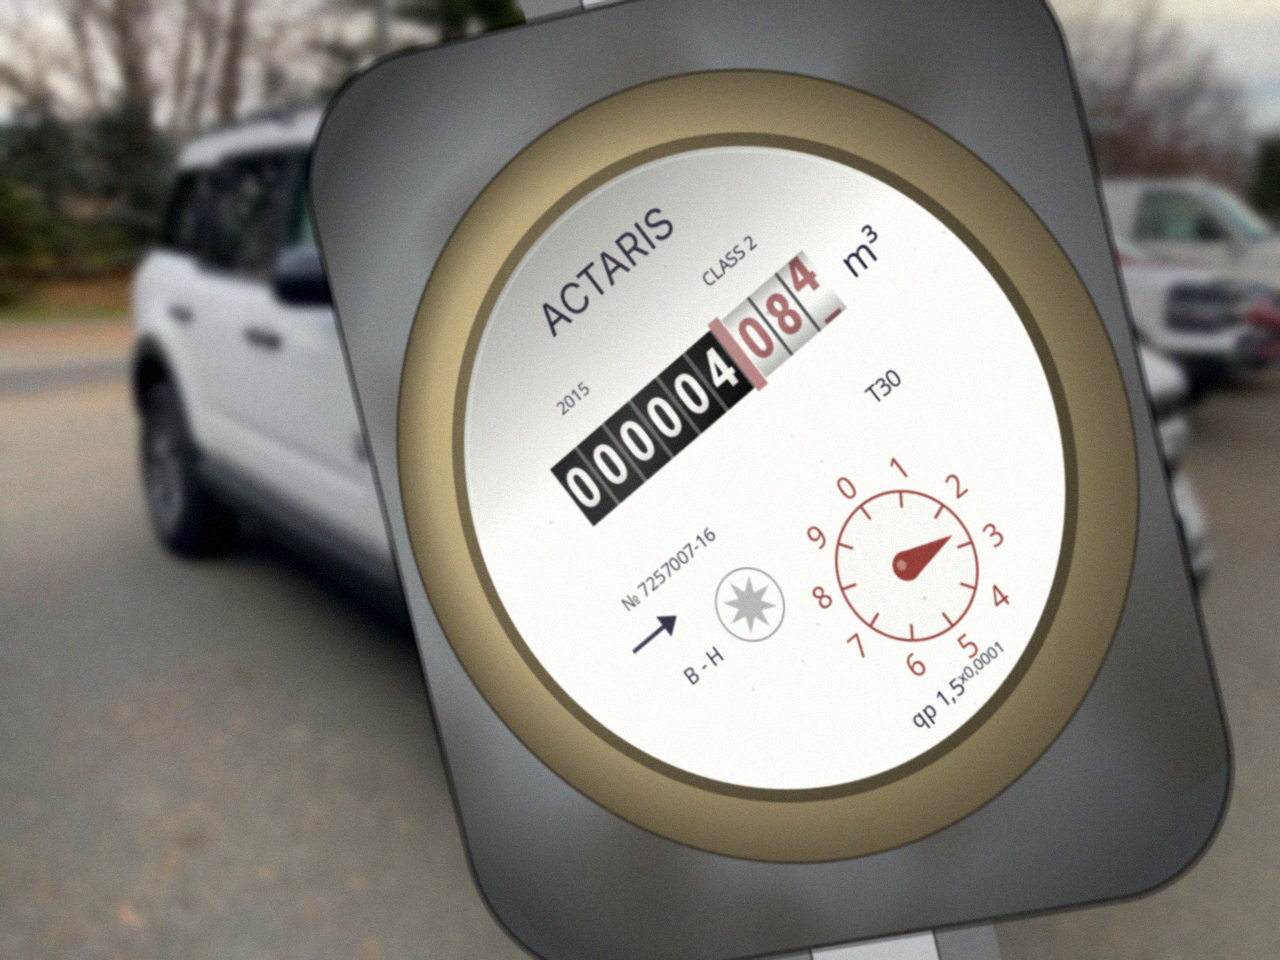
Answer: 4.0842 m³
